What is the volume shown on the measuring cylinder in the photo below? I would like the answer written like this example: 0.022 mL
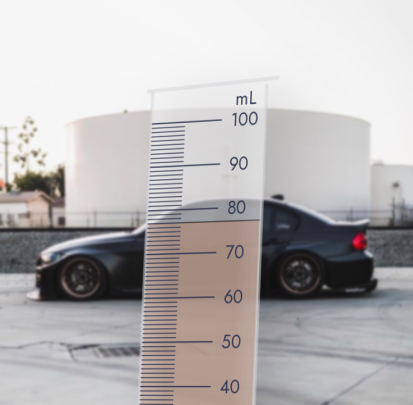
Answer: 77 mL
